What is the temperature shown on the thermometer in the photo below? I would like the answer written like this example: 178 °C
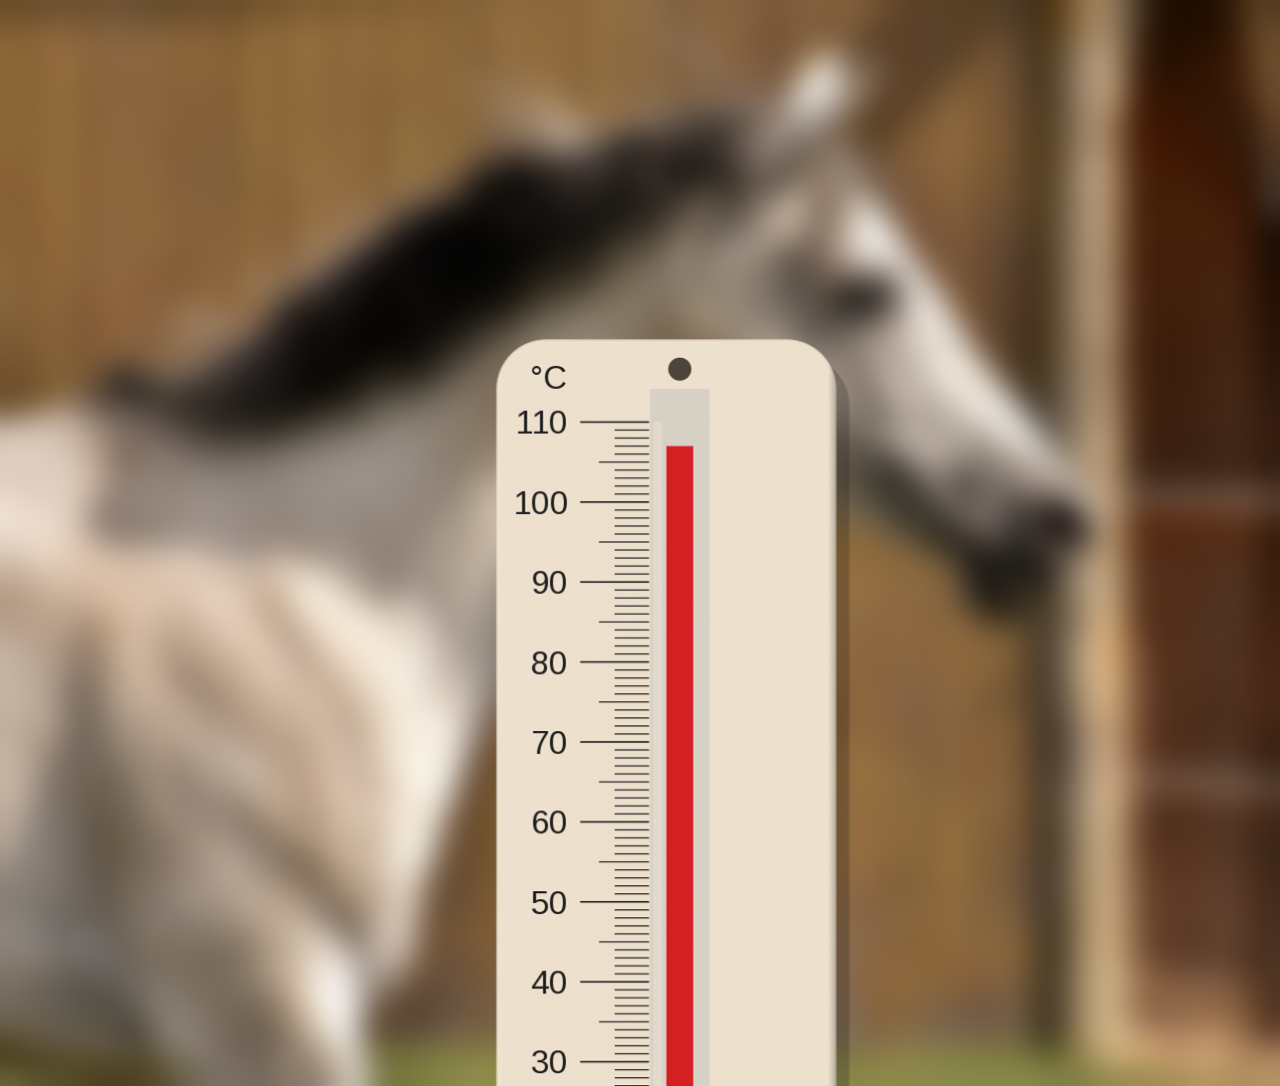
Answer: 107 °C
